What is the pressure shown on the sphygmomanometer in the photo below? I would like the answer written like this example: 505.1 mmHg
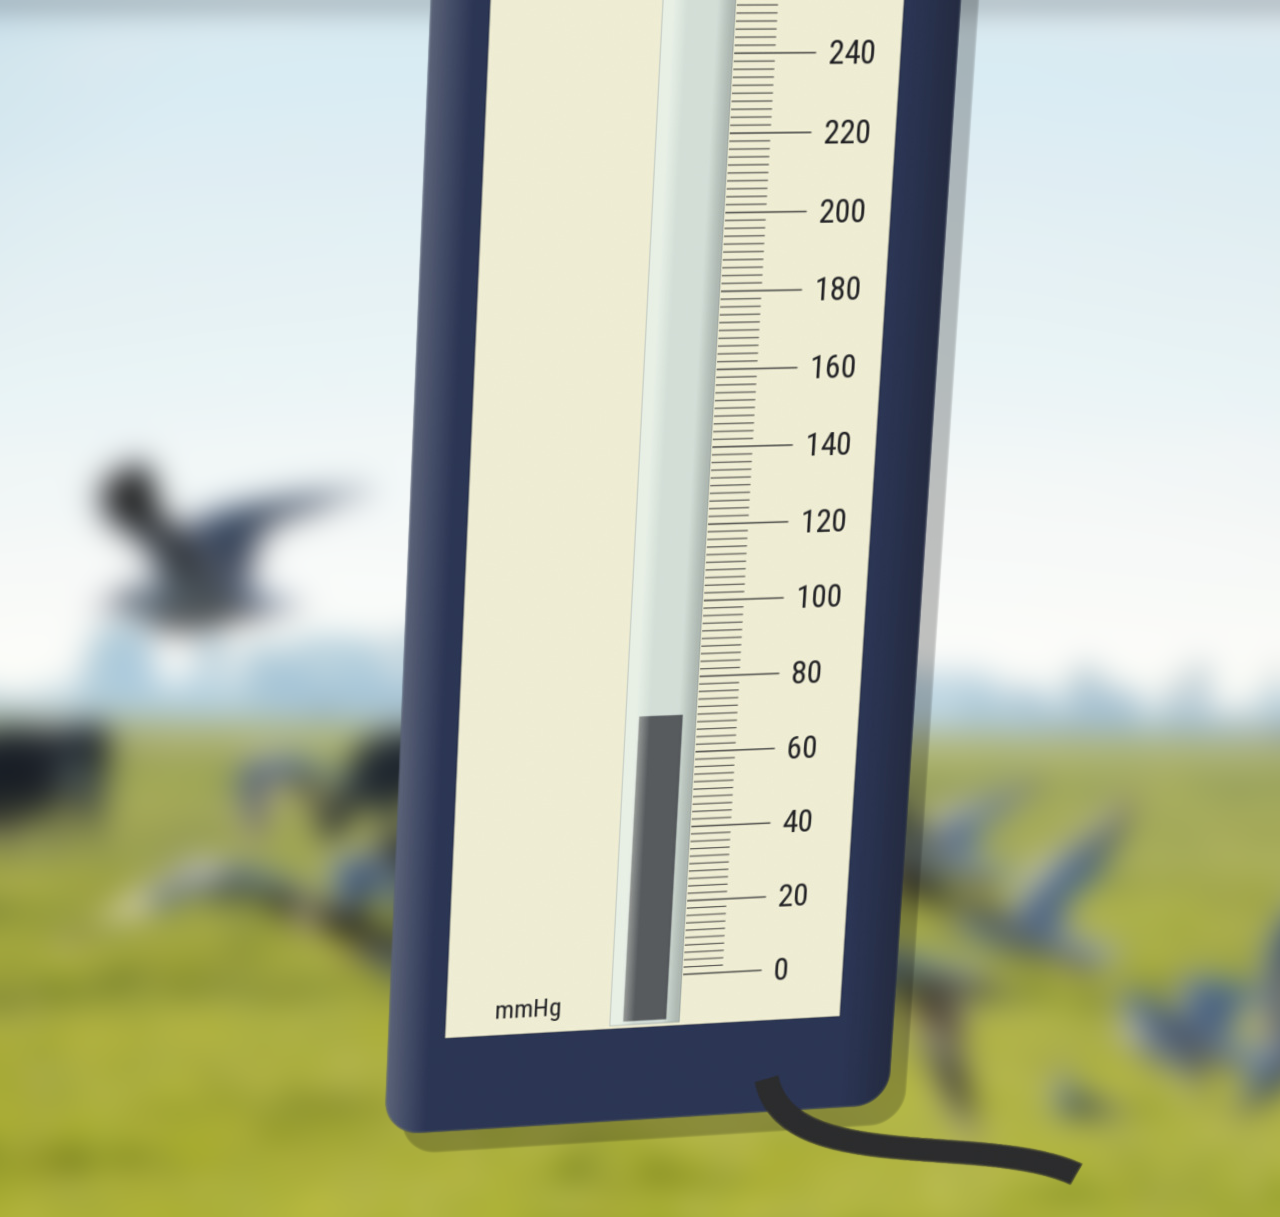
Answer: 70 mmHg
